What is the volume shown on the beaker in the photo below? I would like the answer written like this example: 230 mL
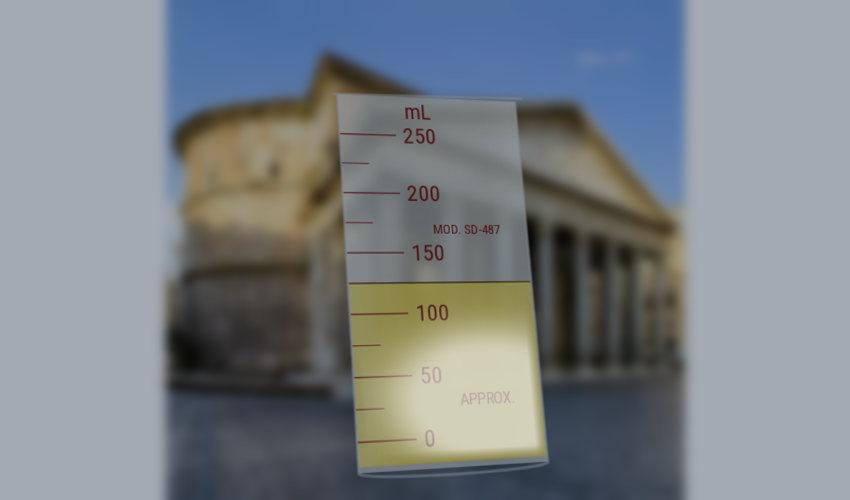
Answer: 125 mL
